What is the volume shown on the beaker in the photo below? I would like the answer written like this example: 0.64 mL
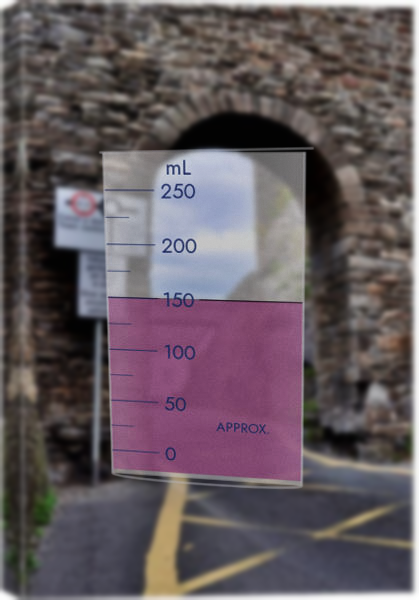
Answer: 150 mL
